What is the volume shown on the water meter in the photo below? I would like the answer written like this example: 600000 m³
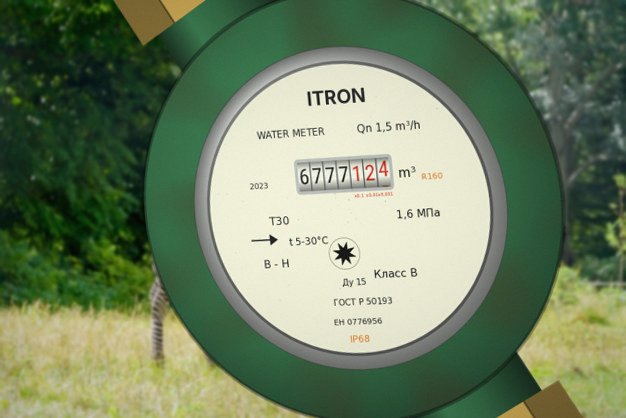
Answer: 6777.124 m³
